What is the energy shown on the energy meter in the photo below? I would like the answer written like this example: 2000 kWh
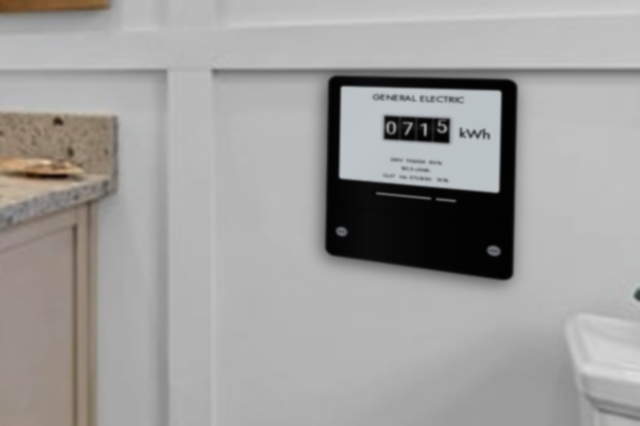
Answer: 715 kWh
